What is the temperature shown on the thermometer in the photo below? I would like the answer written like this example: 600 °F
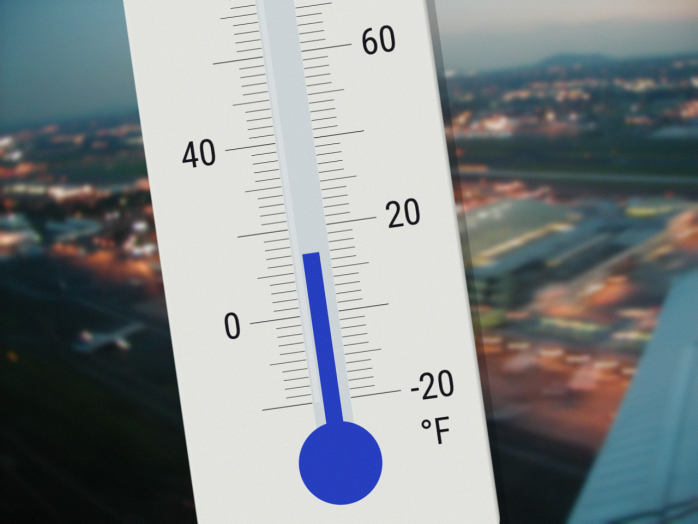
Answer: 14 °F
